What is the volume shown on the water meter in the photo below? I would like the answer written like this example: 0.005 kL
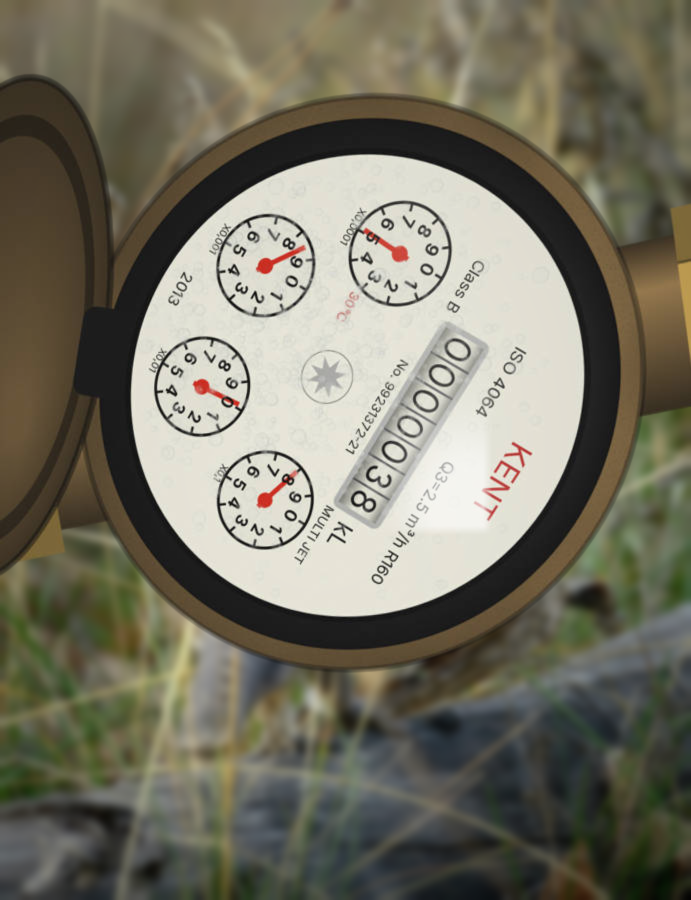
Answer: 38.7985 kL
